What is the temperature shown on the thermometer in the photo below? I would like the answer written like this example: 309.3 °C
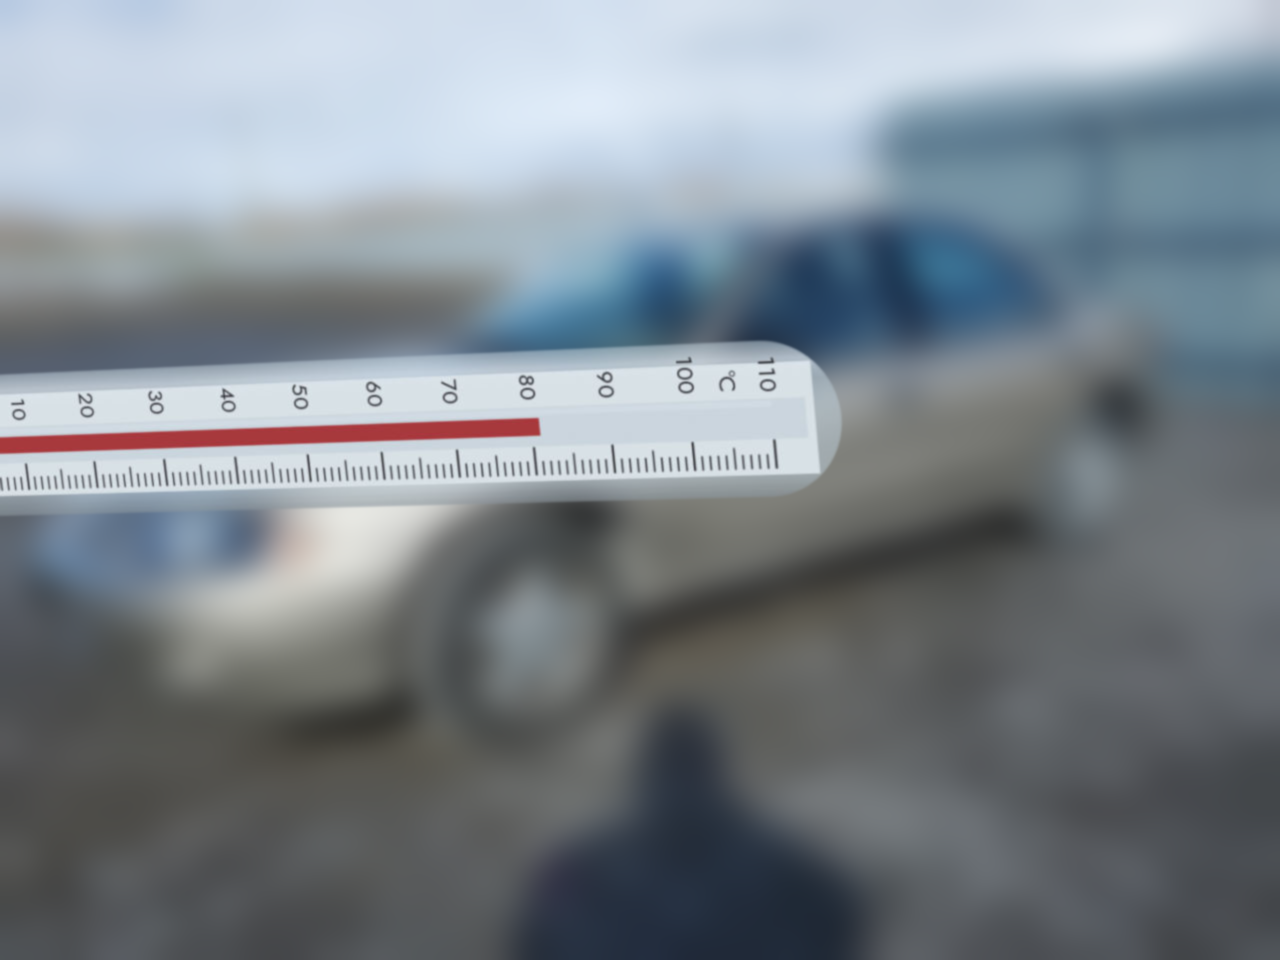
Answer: 81 °C
